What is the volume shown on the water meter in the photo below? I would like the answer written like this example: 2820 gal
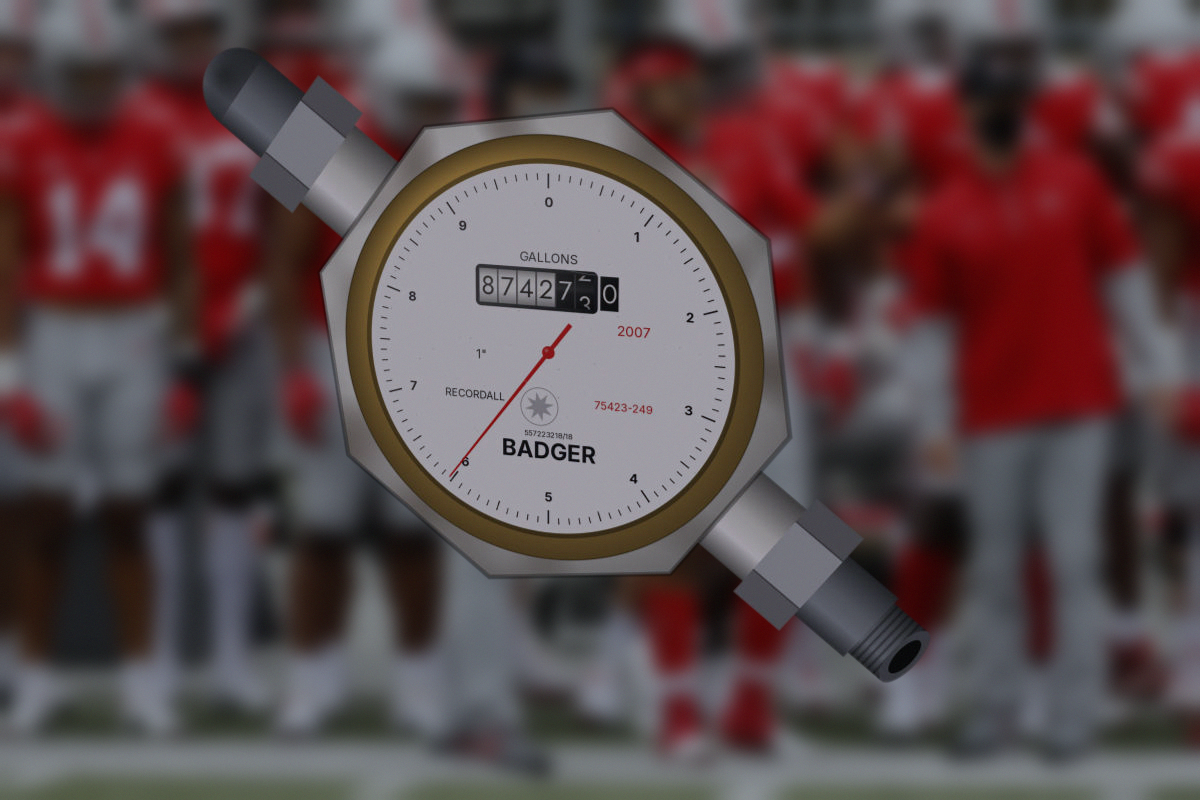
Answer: 8742726.0 gal
